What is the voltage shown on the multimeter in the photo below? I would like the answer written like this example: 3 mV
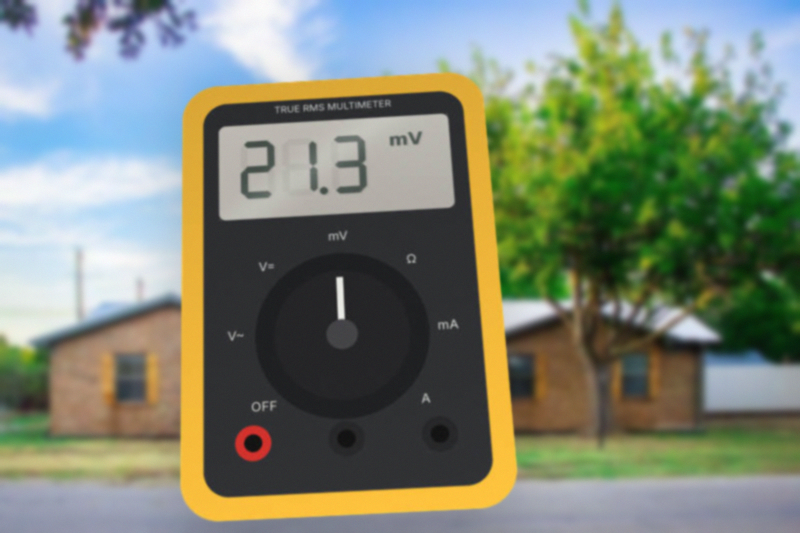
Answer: 21.3 mV
